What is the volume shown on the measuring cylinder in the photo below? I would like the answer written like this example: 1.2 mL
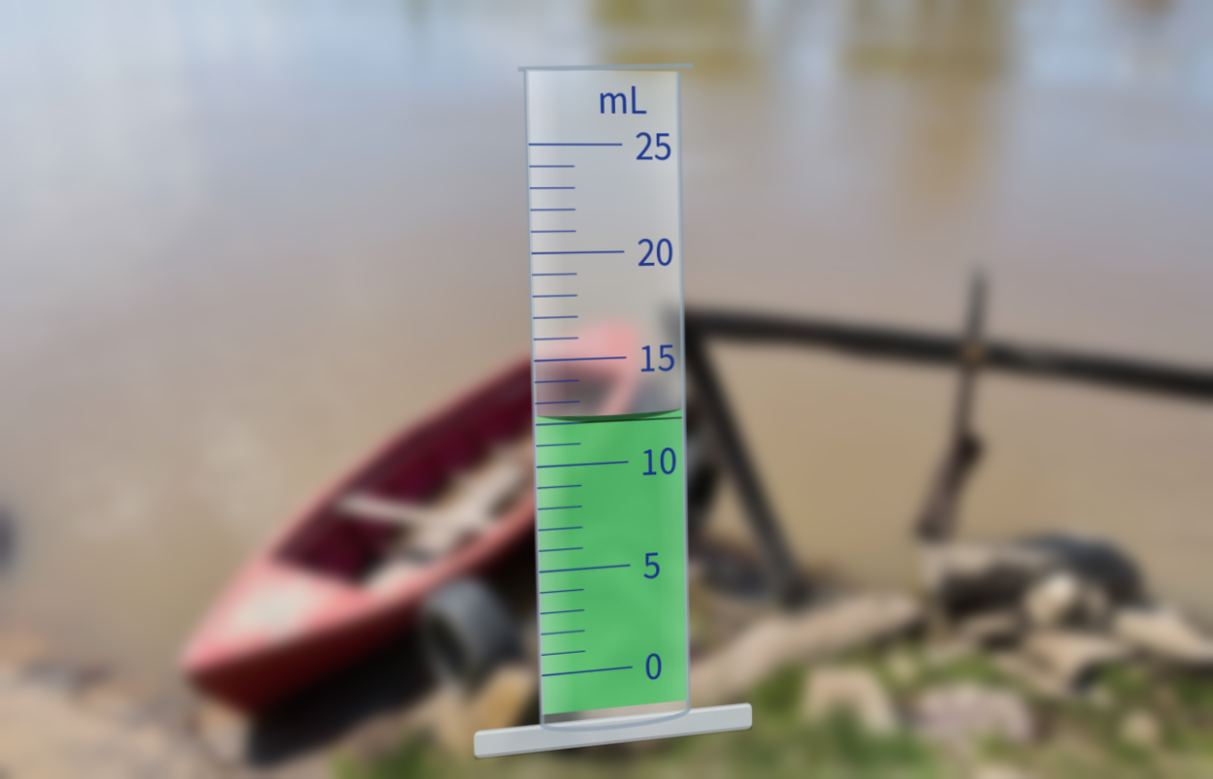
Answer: 12 mL
